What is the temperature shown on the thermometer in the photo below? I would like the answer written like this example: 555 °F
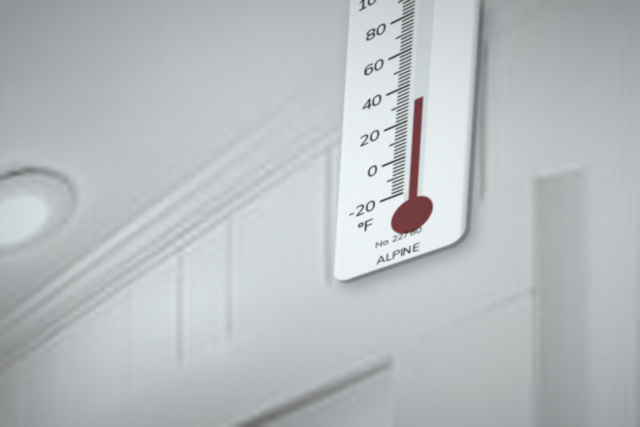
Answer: 30 °F
